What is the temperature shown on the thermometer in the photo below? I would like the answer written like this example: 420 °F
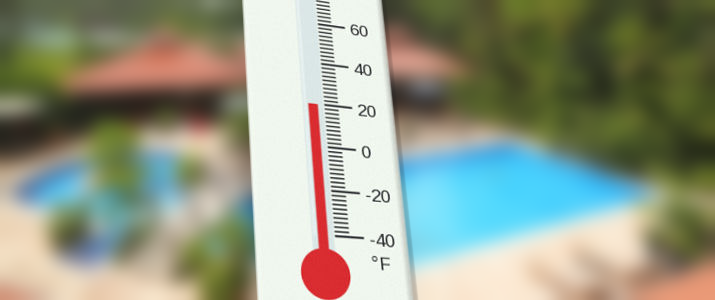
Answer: 20 °F
